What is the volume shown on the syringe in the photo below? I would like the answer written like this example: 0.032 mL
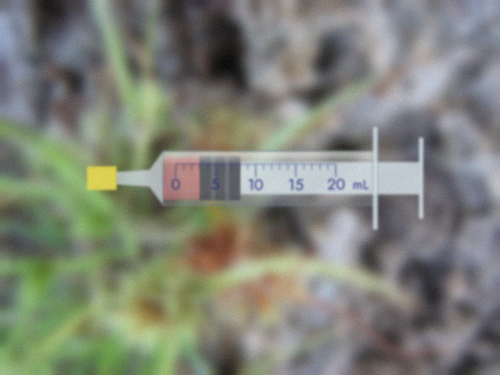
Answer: 3 mL
